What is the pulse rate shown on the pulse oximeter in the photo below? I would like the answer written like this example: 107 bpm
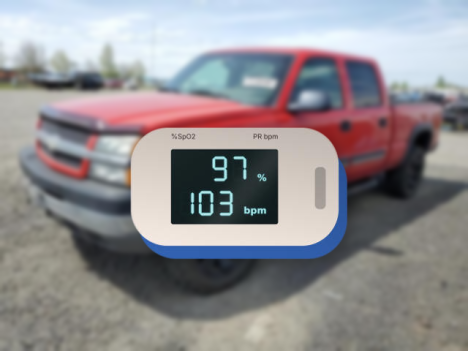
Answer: 103 bpm
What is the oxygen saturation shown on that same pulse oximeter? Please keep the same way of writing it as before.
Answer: 97 %
